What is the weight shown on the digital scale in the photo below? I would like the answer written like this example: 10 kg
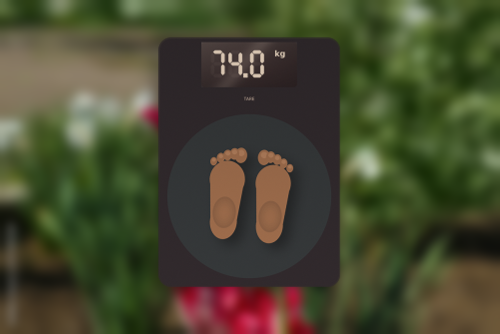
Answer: 74.0 kg
